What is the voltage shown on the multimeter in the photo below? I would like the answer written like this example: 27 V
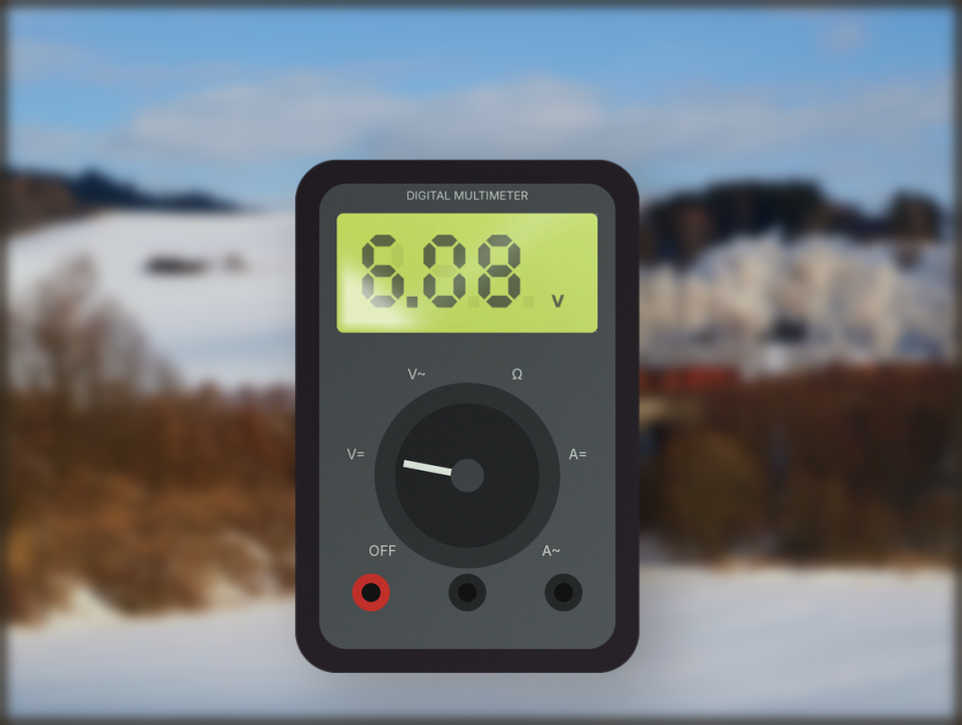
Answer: 6.08 V
